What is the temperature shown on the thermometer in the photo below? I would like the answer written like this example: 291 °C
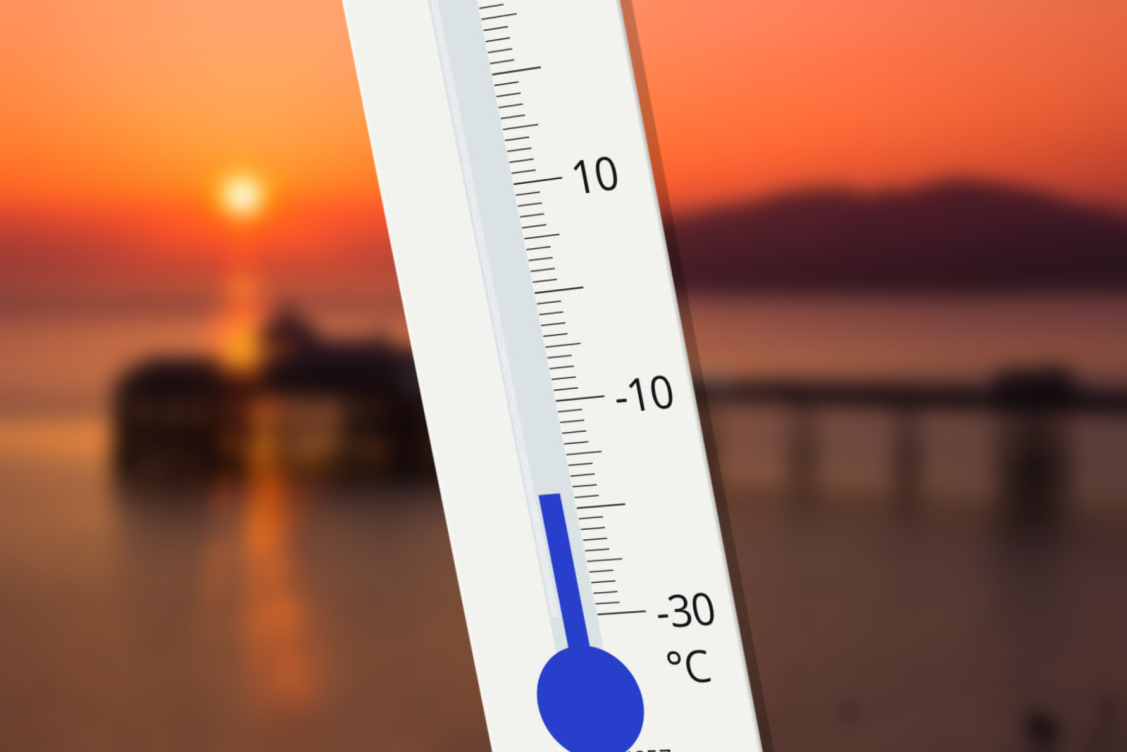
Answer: -18.5 °C
